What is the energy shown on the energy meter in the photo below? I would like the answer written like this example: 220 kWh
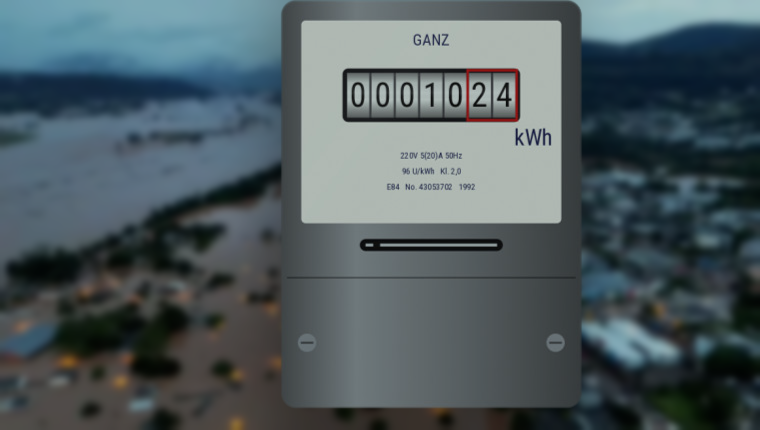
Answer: 10.24 kWh
